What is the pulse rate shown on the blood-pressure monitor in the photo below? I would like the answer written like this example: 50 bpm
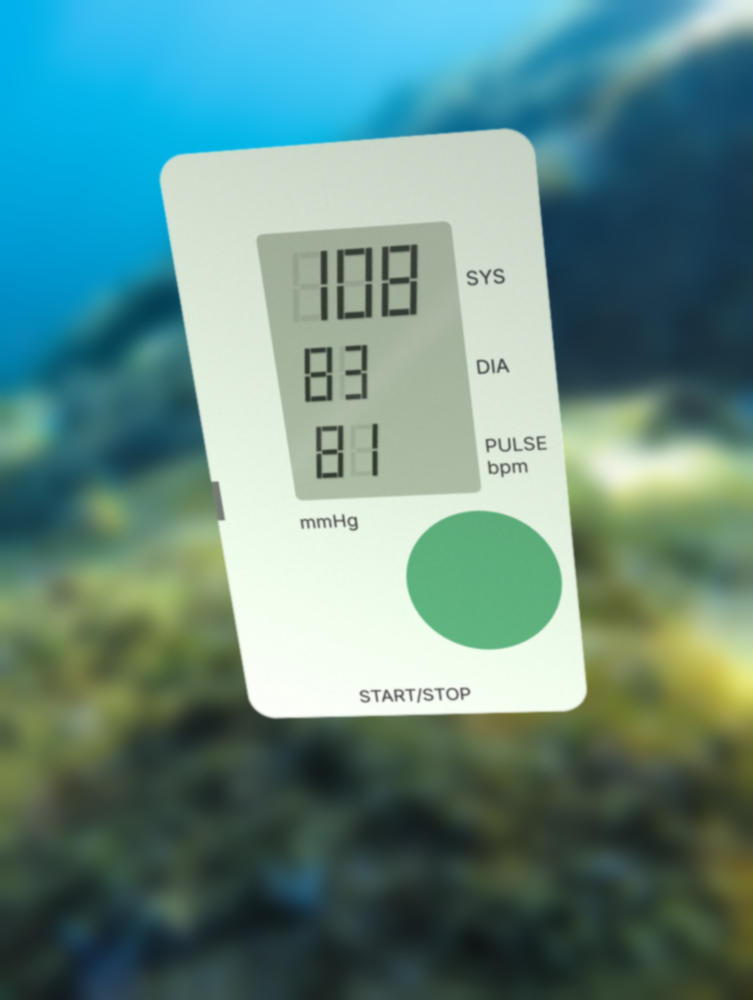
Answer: 81 bpm
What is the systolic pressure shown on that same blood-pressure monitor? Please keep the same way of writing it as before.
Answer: 108 mmHg
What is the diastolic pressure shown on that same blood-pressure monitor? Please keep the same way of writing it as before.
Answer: 83 mmHg
